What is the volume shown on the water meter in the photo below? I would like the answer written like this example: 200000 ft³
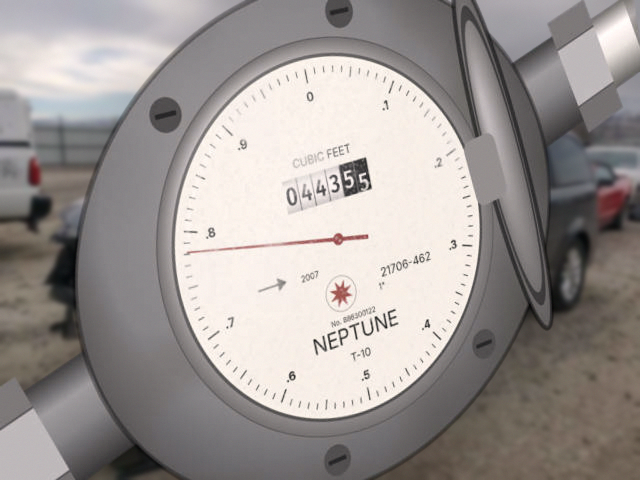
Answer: 44354.78 ft³
